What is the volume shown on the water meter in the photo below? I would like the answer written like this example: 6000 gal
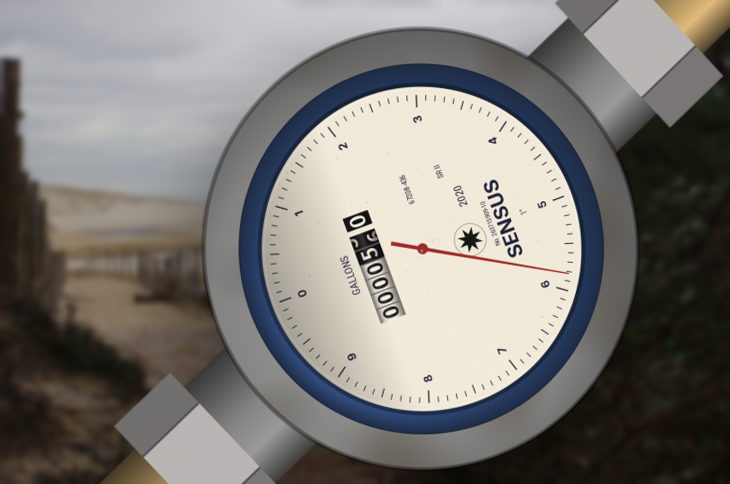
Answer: 555.8 gal
